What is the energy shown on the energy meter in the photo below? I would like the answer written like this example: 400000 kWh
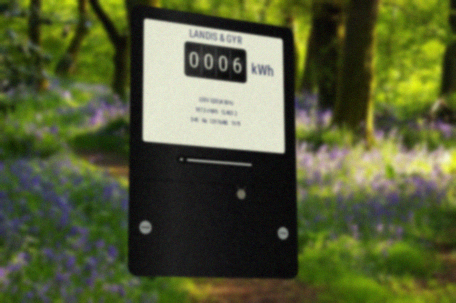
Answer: 6 kWh
